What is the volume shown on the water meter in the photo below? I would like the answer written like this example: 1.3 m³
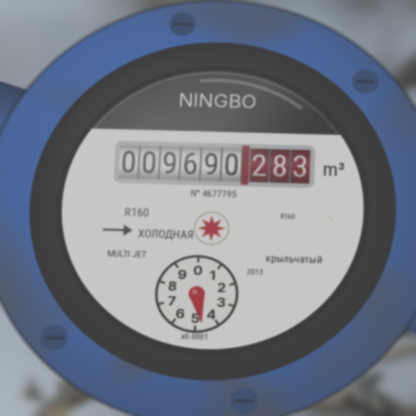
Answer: 9690.2834 m³
